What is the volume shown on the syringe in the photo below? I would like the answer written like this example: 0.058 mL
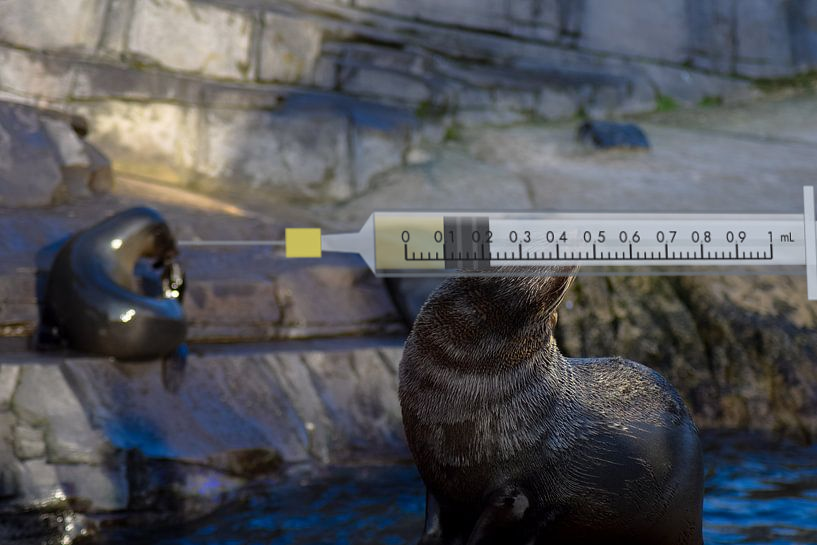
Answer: 0.1 mL
